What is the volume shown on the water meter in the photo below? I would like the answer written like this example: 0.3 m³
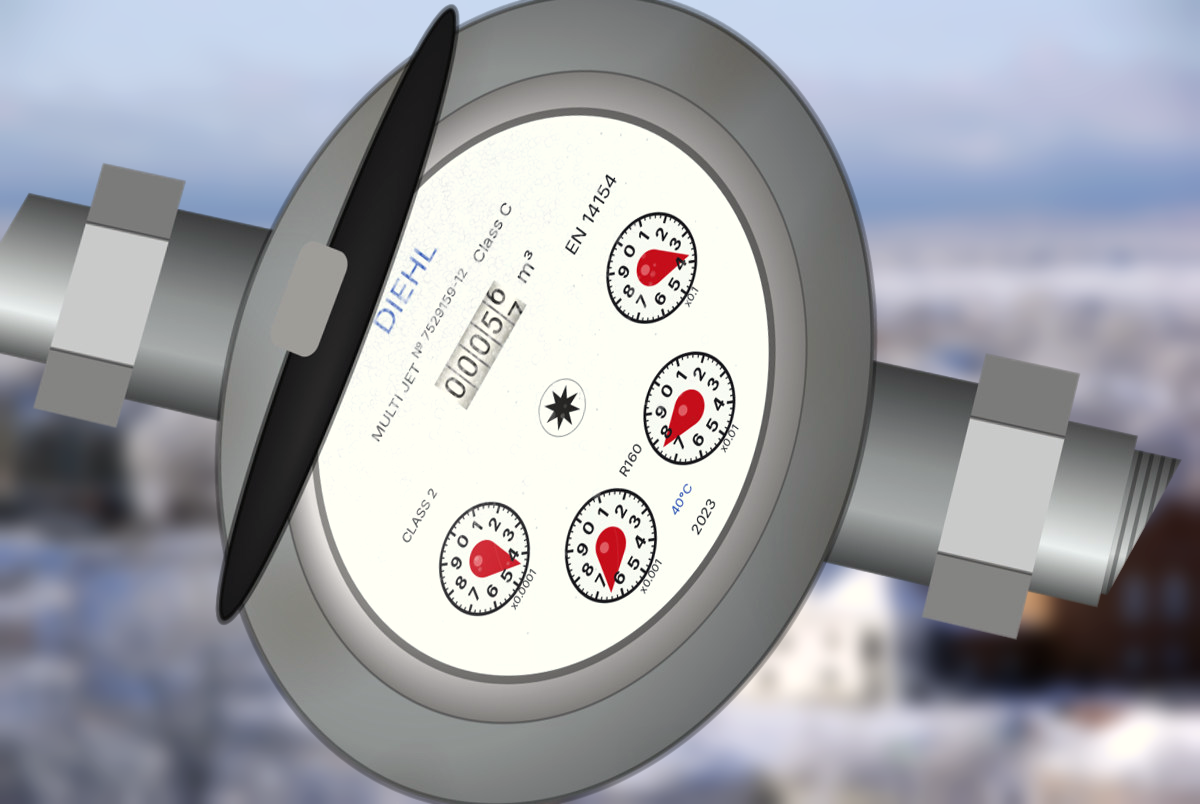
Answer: 56.3764 m³
